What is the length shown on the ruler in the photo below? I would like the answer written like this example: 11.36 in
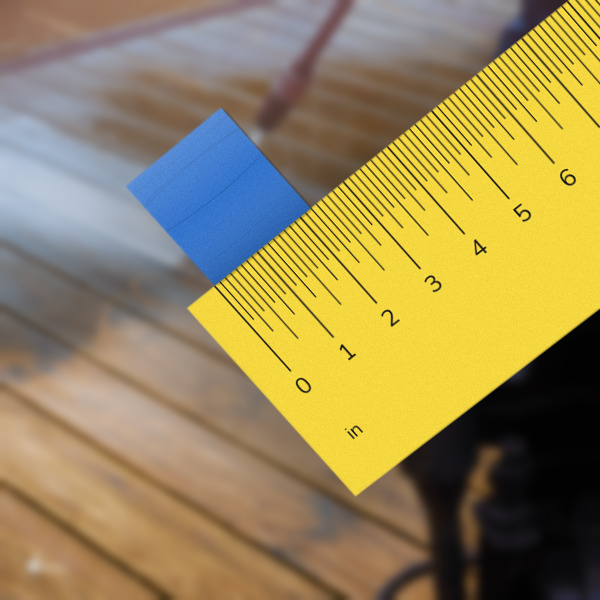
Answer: 2.25 in
